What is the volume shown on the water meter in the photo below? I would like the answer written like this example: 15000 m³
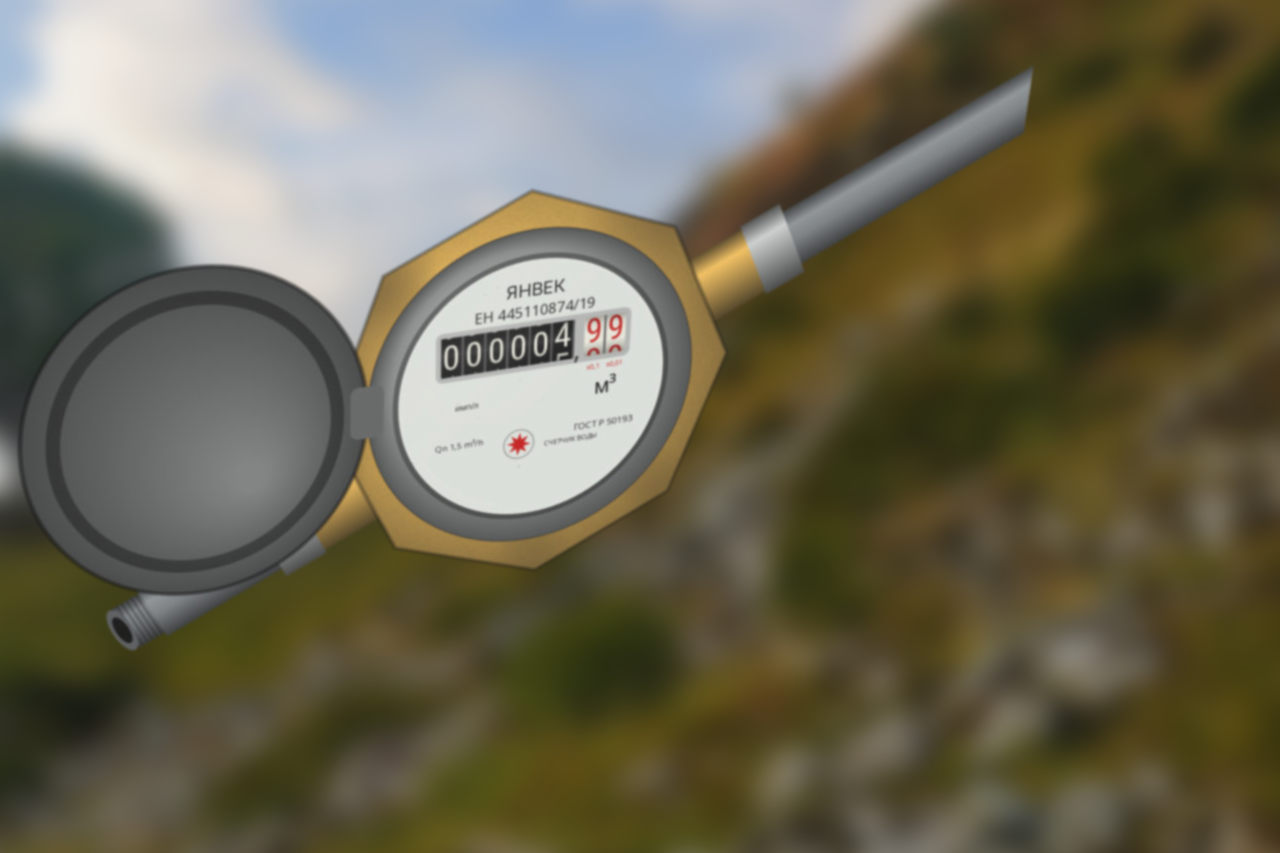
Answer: 4.99 m³
